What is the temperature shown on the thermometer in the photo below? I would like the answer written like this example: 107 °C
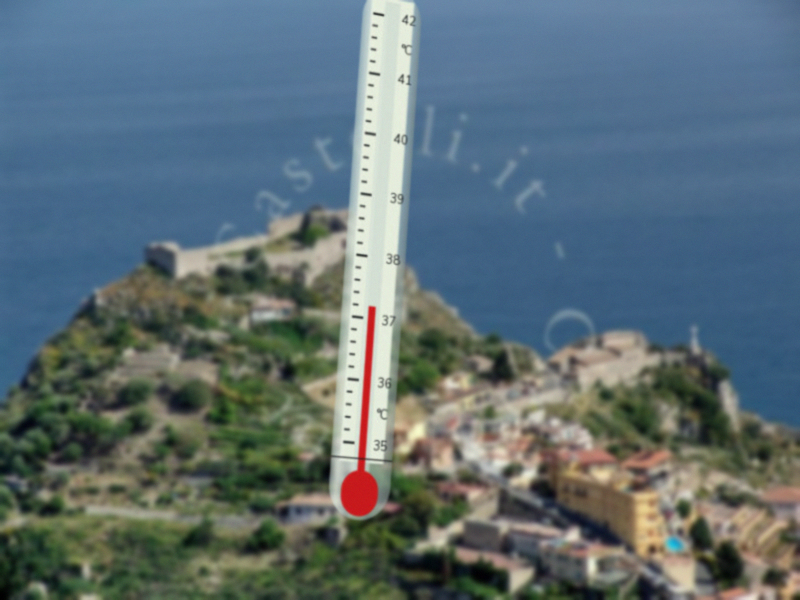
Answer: 37.2 °C
